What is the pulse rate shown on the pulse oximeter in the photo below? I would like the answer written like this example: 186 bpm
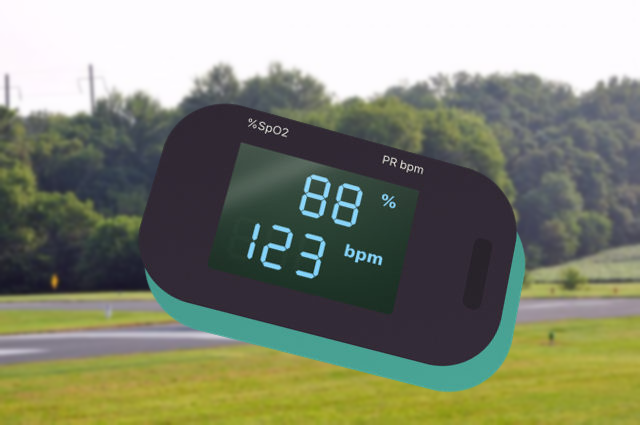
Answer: 123 bpm
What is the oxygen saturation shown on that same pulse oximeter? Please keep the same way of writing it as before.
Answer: 88 %
